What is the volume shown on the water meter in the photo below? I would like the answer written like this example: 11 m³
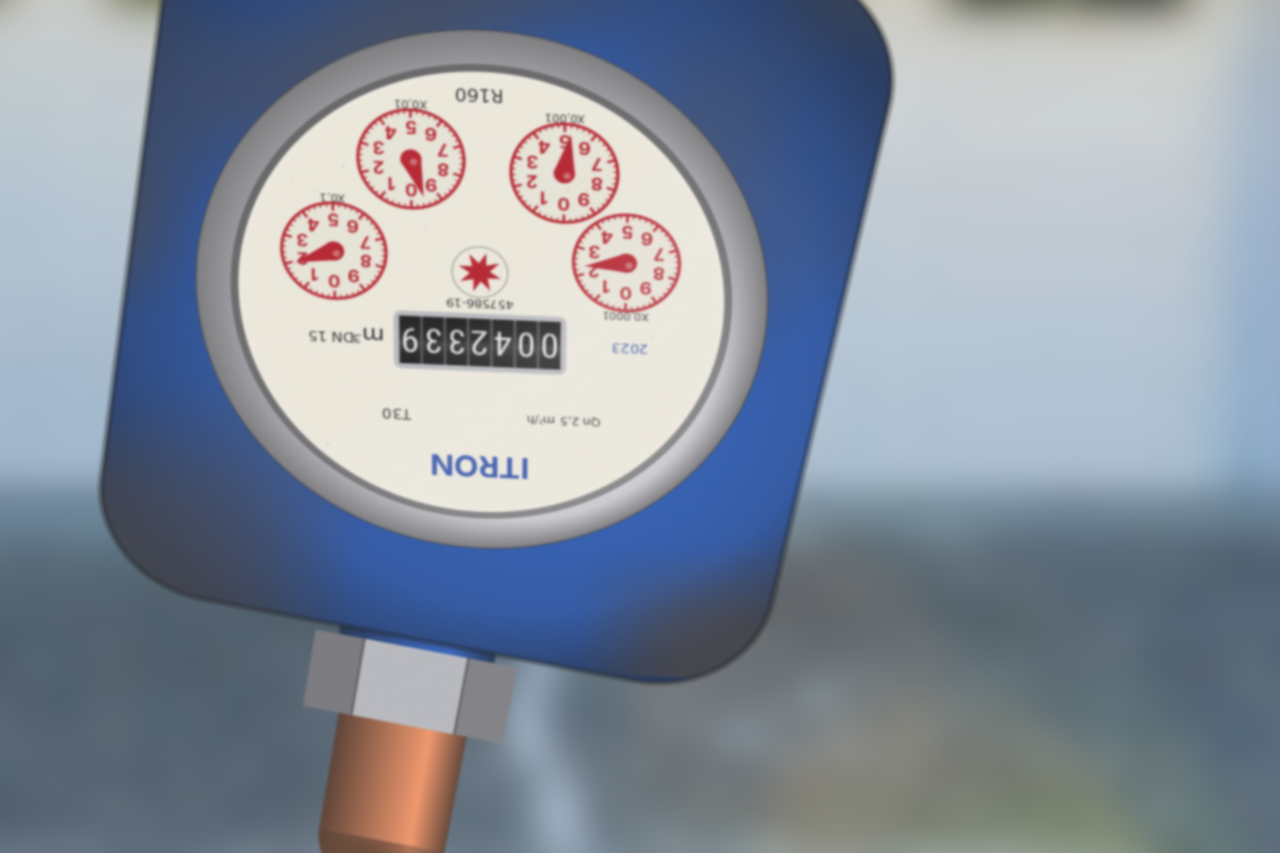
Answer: 42339.1952 m³
